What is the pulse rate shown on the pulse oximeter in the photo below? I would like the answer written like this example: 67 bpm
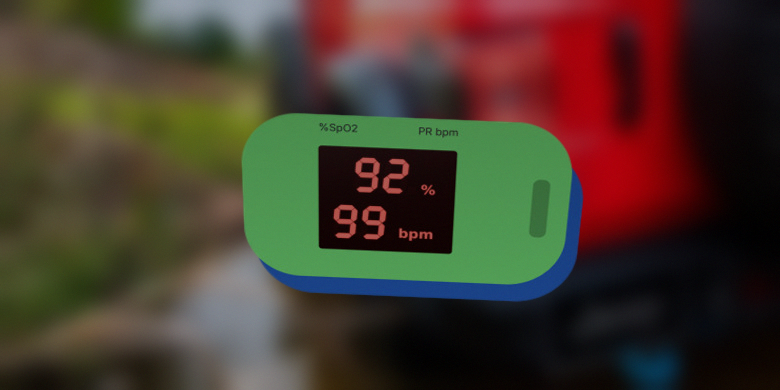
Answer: 99 bpm
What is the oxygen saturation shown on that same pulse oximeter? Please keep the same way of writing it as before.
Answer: 92 %
